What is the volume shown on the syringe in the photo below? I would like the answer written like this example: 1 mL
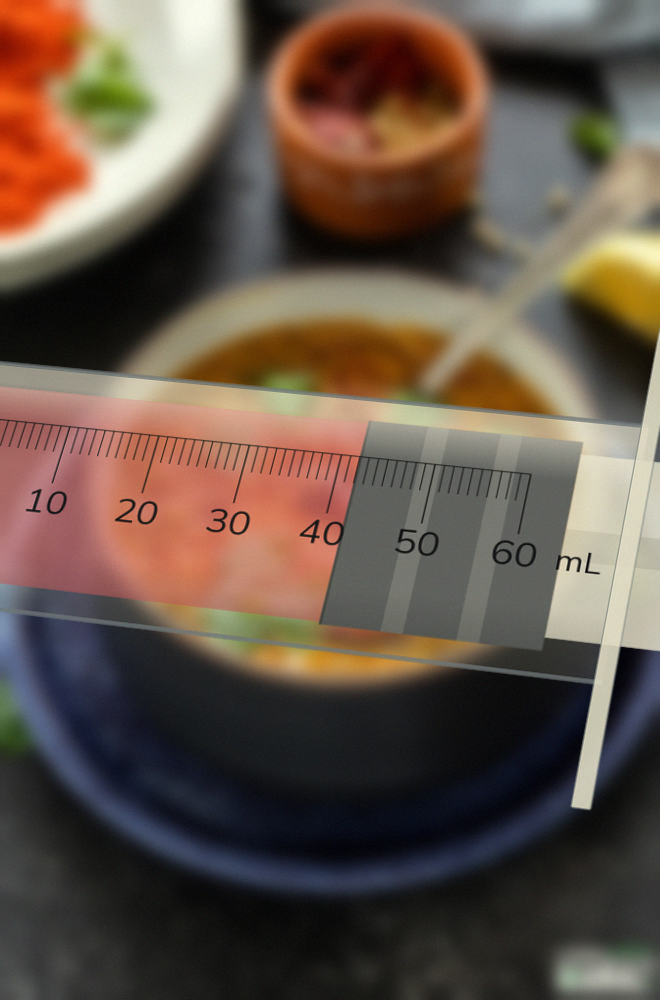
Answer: 42 mL
